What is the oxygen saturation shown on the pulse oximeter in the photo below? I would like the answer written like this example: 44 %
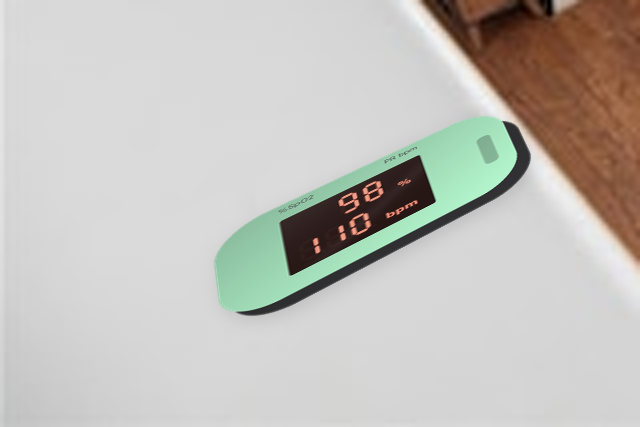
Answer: 98 %
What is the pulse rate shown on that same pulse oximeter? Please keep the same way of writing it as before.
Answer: 110 bpm
